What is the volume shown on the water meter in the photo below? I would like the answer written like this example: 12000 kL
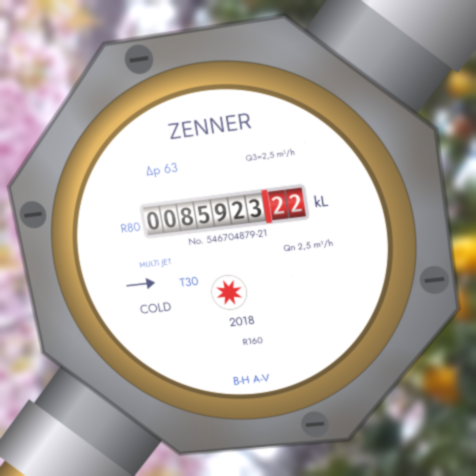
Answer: 85923.22 kL
